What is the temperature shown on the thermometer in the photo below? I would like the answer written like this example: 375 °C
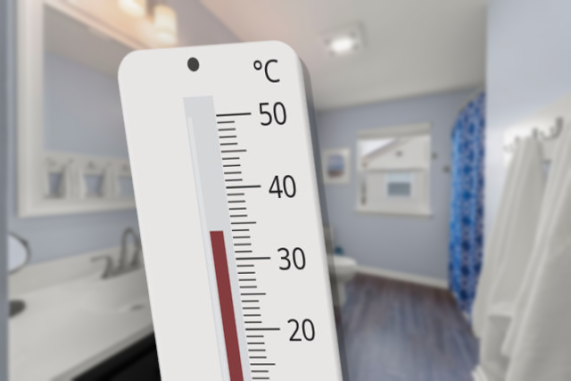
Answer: 34 °C
